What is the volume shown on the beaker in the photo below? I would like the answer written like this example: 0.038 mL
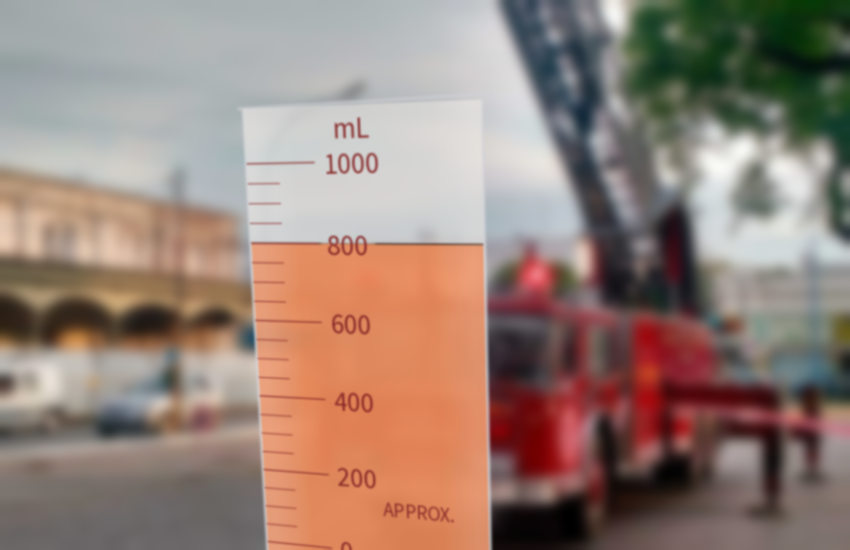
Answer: 800 mL
